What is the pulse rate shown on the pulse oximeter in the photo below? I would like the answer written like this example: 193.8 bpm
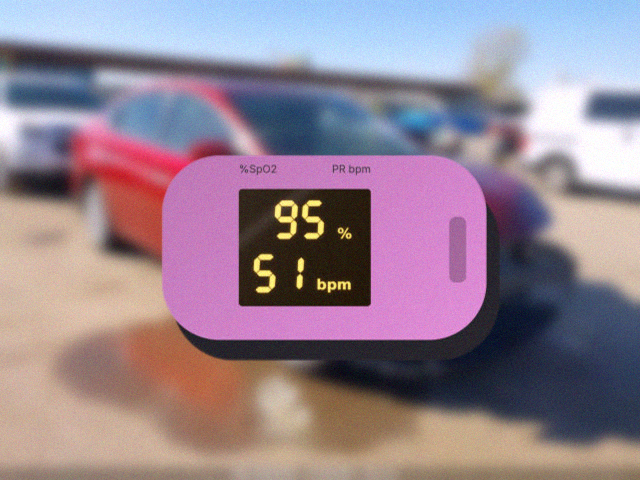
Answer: 51 bpm
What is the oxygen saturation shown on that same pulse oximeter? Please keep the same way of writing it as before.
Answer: 95 %
